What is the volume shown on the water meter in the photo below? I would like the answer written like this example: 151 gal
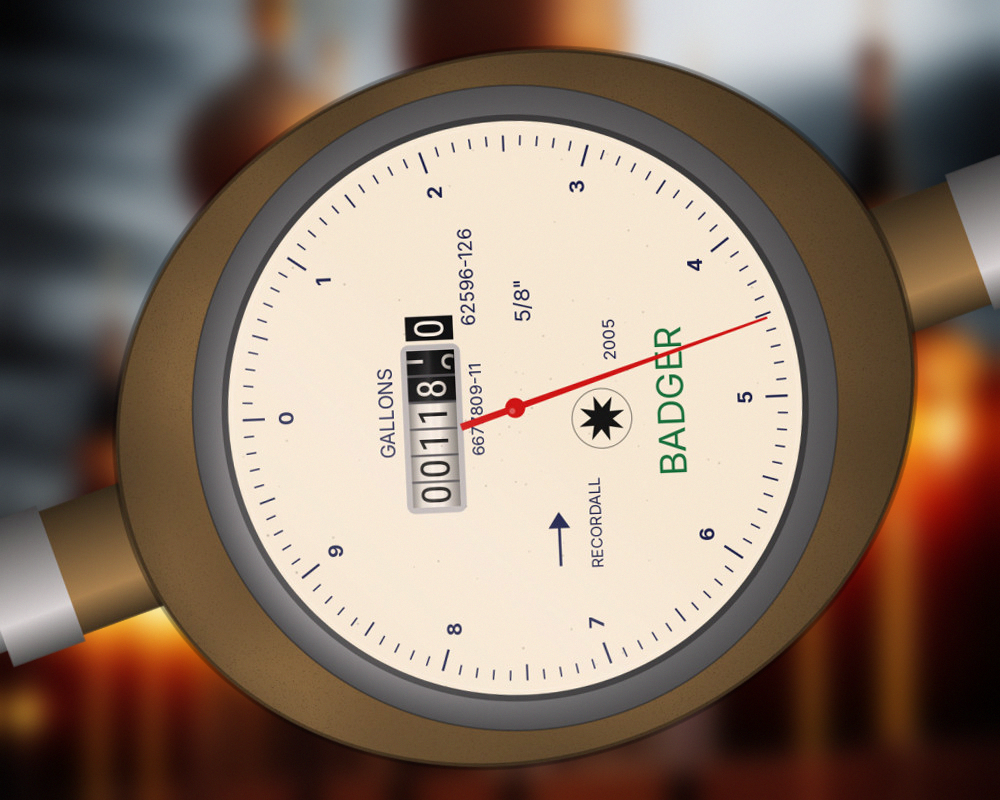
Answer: 11814.5 gal
